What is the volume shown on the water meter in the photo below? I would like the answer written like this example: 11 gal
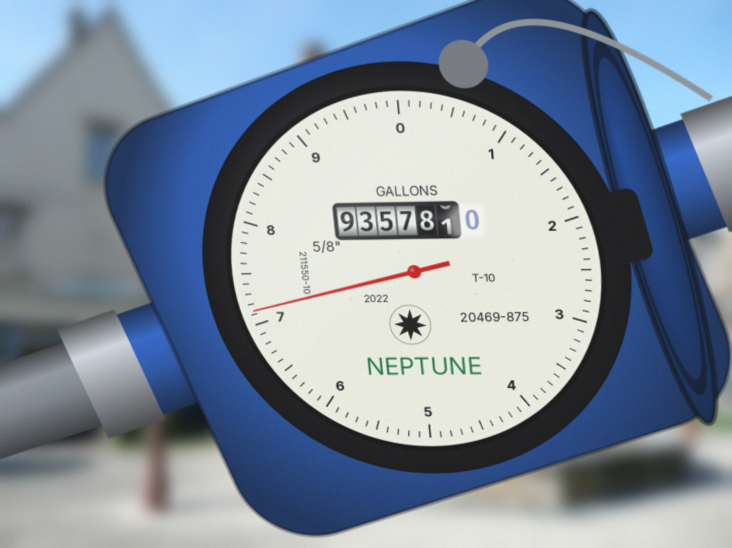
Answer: 9357807.1 gal
